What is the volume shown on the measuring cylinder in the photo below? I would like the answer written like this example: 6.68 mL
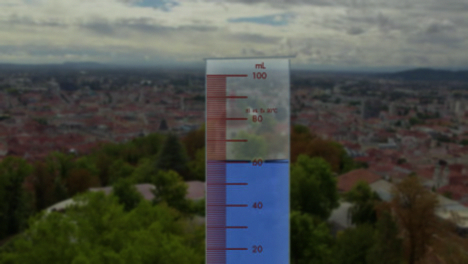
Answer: 60 mL
